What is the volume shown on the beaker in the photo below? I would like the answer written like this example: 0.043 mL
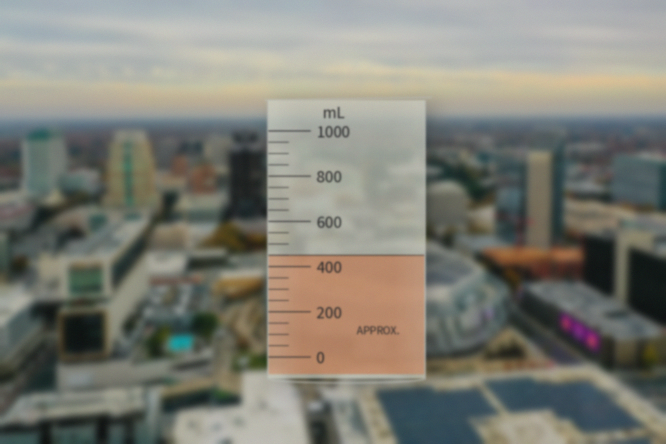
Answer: 450 mL
